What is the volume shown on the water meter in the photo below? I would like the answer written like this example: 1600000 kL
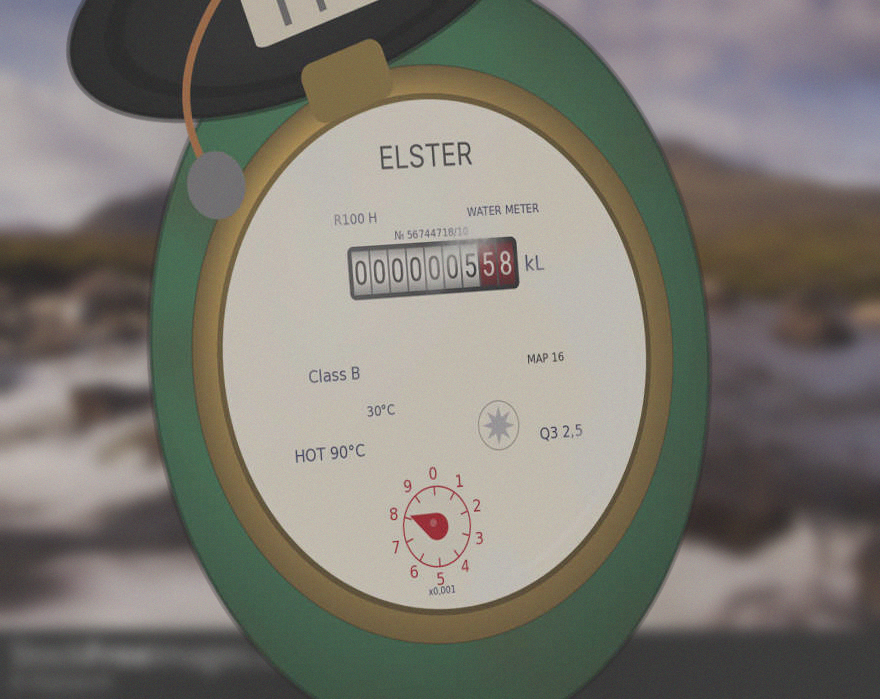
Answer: 5.588 kL
